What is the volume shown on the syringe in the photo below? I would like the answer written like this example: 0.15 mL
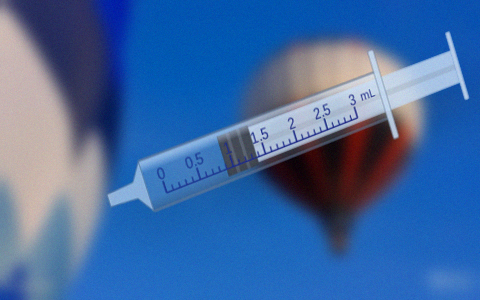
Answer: 0.9 mL
